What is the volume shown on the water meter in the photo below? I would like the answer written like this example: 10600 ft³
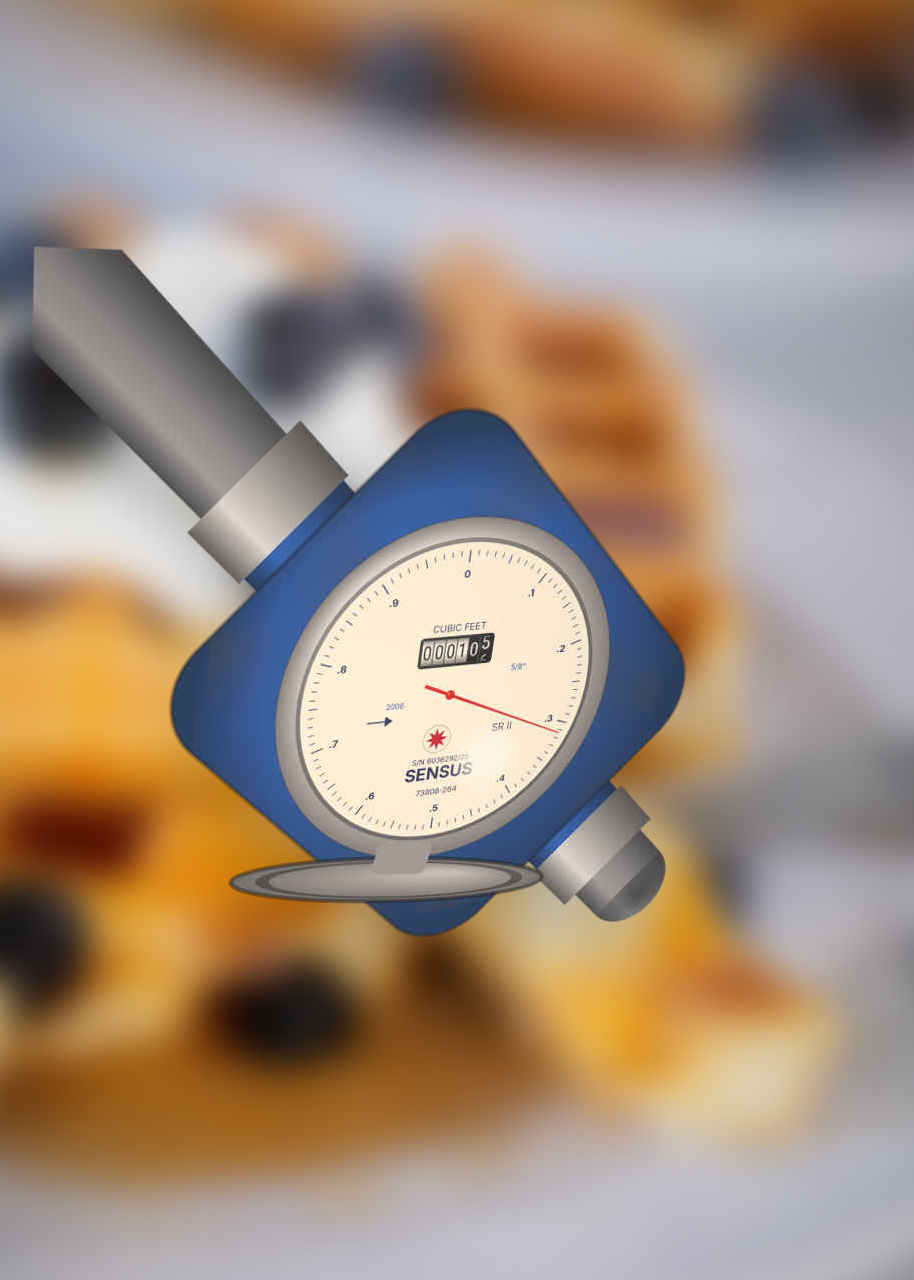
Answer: 105.31 ft³
